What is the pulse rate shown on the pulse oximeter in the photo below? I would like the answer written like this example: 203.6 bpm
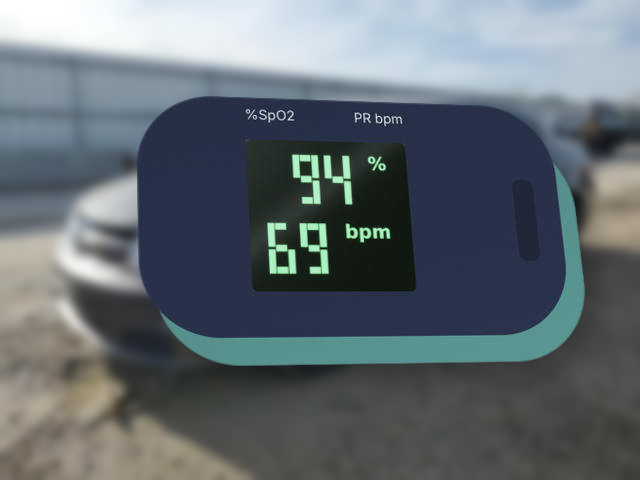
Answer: 69 bpm
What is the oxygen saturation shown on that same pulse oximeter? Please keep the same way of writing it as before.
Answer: 94 %
